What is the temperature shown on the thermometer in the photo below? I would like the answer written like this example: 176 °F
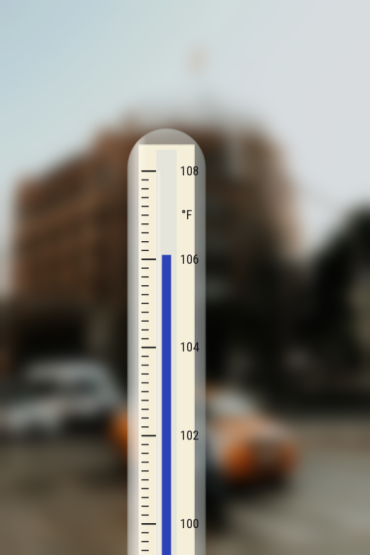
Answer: 106.1 °F
